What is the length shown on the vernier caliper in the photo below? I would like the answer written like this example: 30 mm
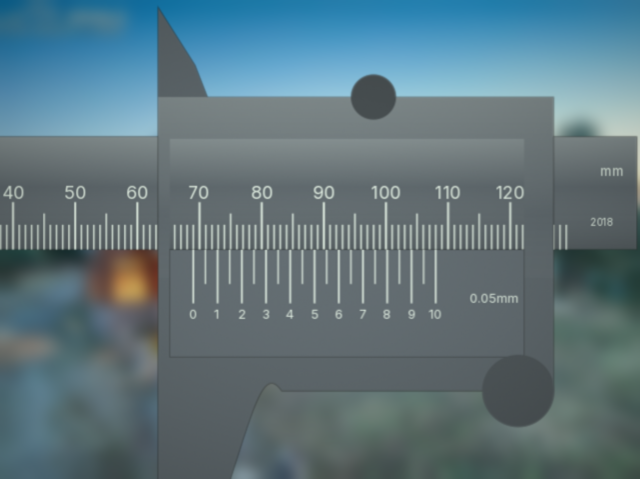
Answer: 69.0 mm
